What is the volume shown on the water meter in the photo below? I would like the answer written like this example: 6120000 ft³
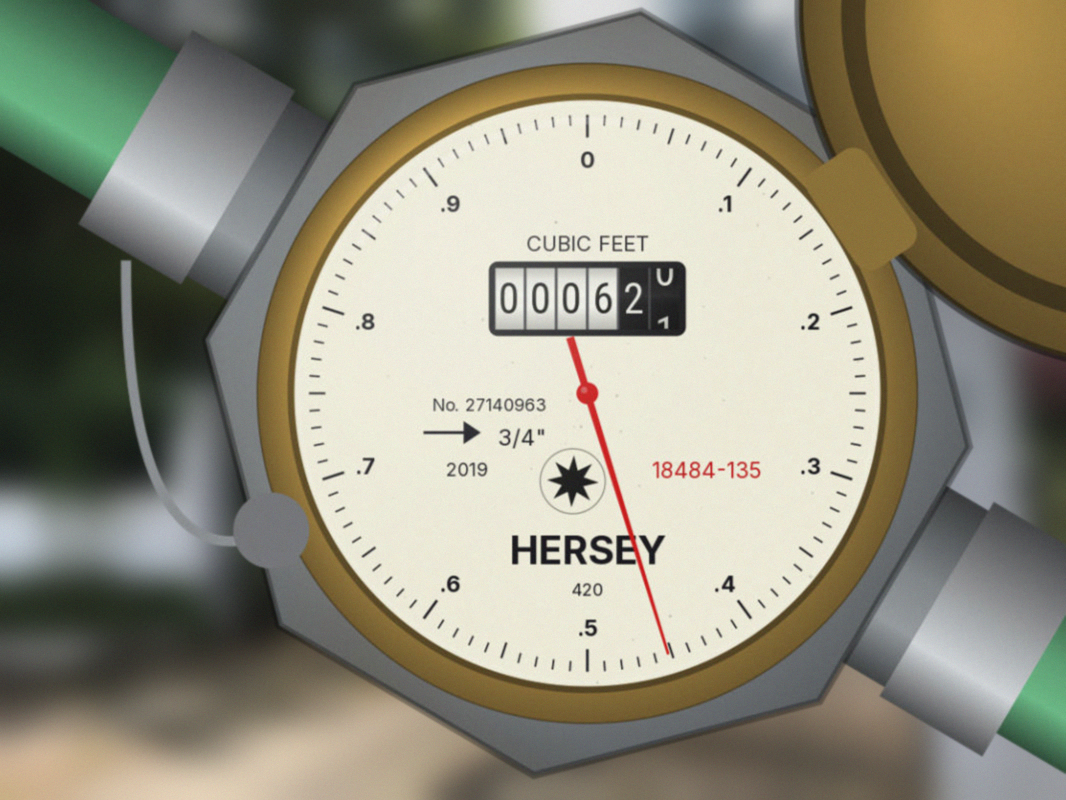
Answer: 620.45 ft³
